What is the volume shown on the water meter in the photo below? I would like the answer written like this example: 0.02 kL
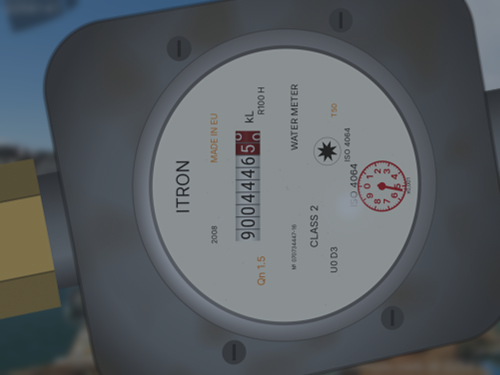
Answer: 9004446.585 kL
